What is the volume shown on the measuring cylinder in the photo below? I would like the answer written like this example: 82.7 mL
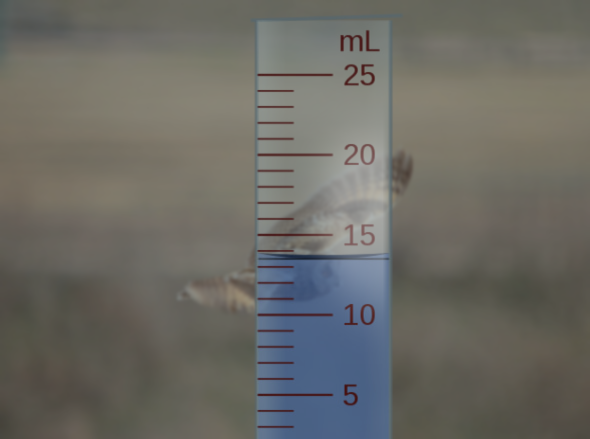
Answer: 13.5 mL
